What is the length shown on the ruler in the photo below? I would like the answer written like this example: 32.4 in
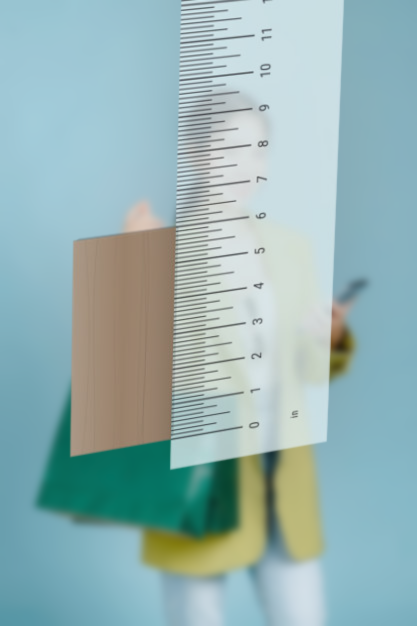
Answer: 6 in
